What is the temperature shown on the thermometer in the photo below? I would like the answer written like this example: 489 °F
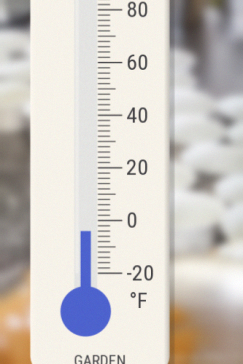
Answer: -4 °F
